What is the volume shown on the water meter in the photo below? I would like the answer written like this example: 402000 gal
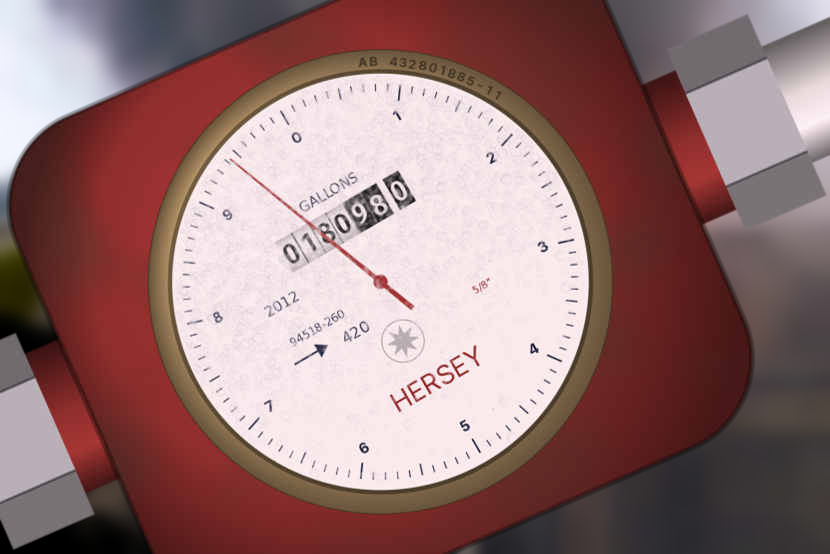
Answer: 180979.4 gal
